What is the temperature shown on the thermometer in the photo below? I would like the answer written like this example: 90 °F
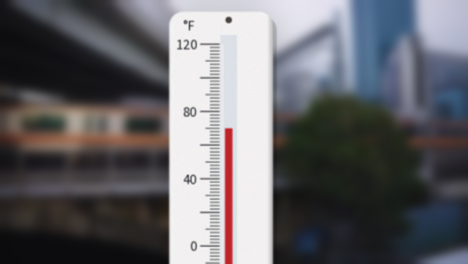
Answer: 70 °F
